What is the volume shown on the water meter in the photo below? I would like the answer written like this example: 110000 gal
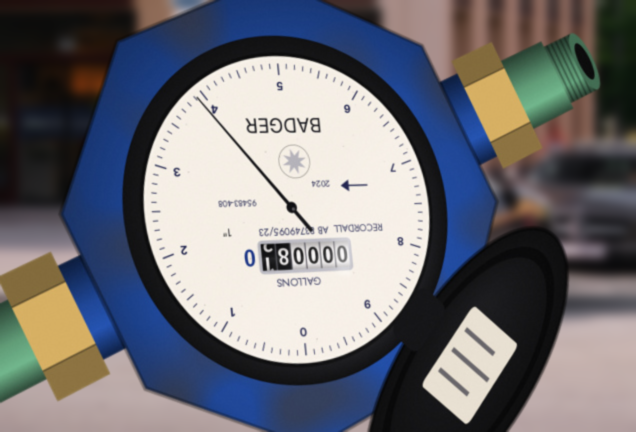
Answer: 813.9 gal
